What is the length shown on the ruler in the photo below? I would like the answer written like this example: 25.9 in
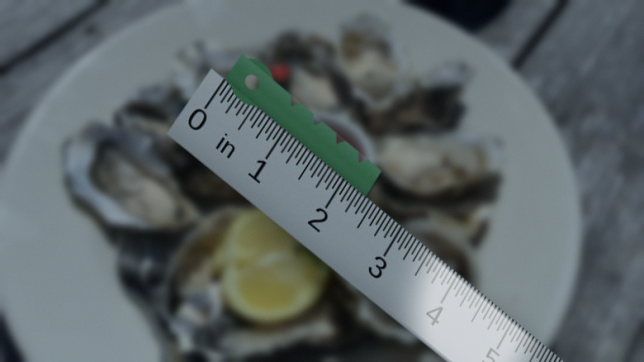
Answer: 2.375 in
